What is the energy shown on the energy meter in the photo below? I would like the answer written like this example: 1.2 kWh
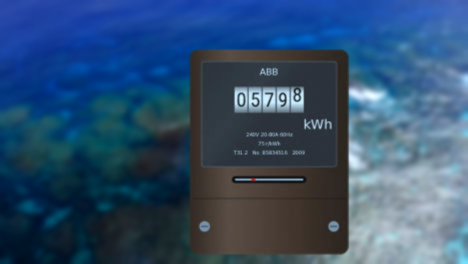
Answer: 5798 kWh
